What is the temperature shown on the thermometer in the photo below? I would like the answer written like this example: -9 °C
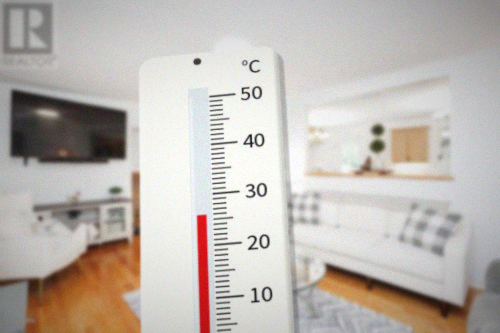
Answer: 26 °C
